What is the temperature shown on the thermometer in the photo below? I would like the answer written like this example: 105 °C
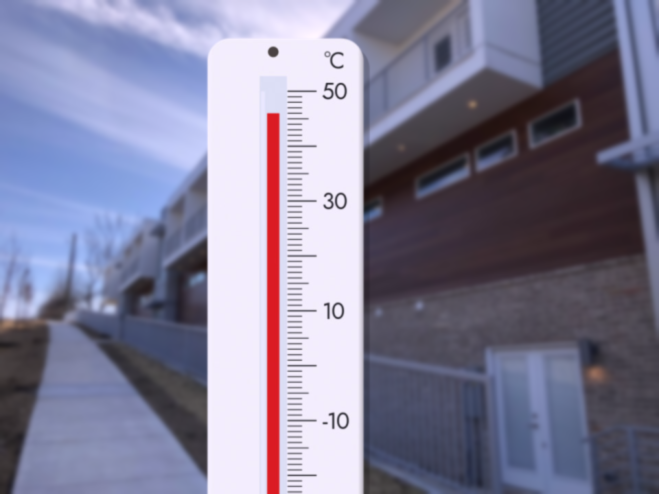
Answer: 46 °C
